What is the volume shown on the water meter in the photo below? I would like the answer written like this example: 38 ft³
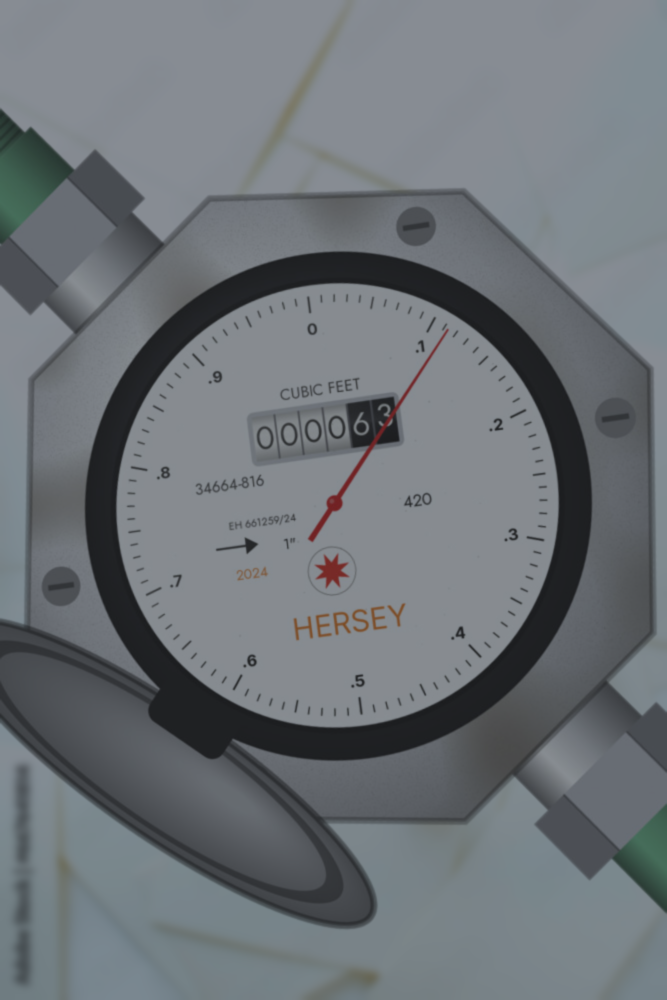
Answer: 63.11 ft³
